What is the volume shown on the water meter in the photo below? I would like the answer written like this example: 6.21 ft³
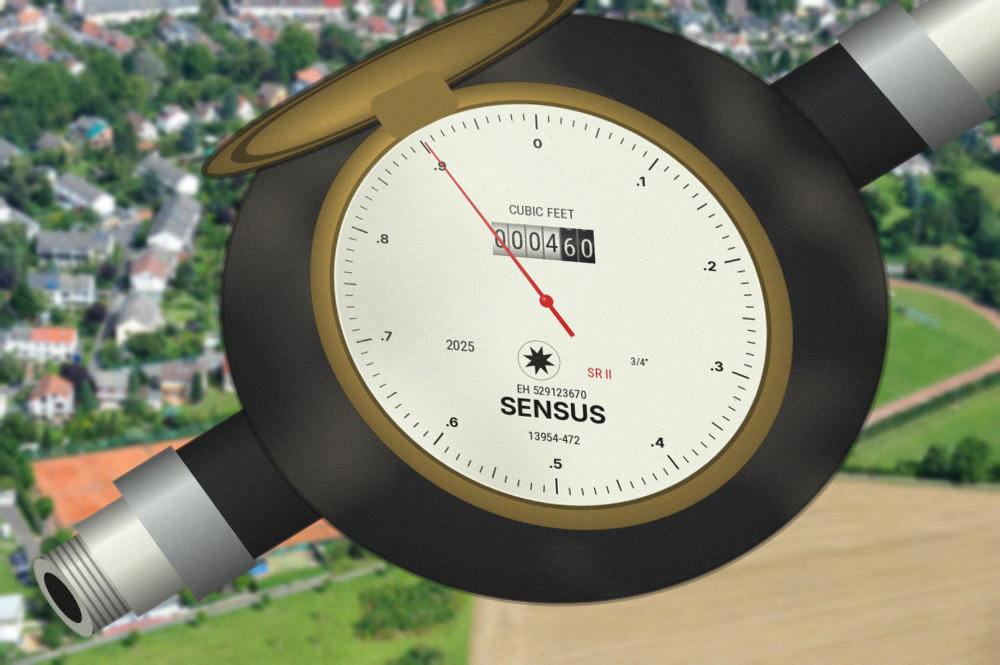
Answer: 459.90 ft³
